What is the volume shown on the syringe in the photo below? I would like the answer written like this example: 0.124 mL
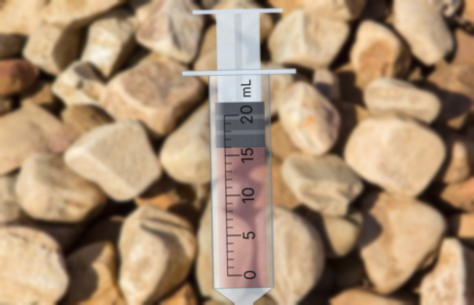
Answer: 16 mL
